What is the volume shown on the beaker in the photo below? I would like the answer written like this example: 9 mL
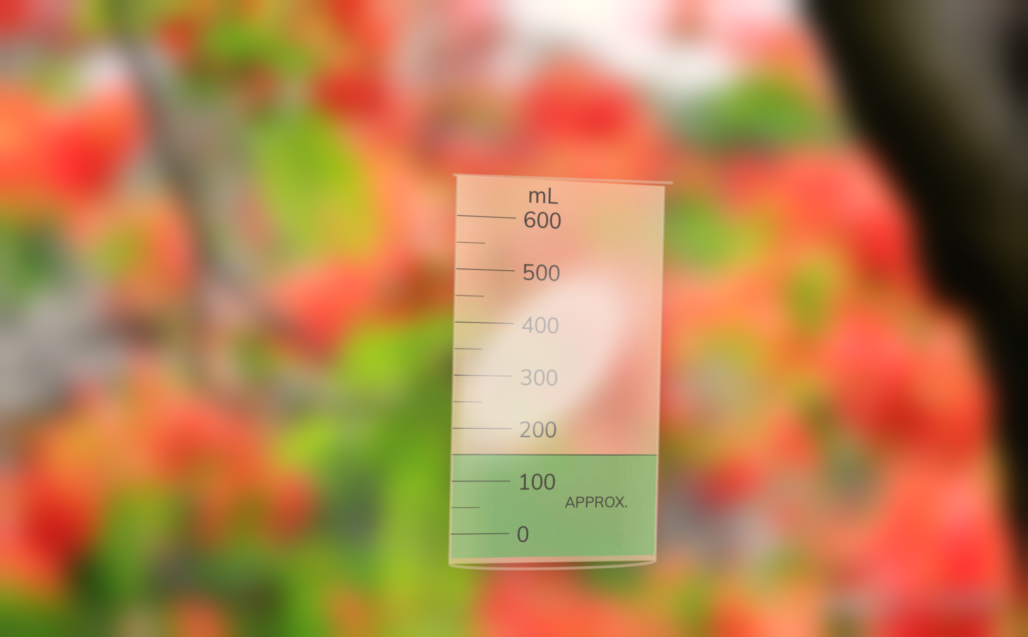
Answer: 150 mL
